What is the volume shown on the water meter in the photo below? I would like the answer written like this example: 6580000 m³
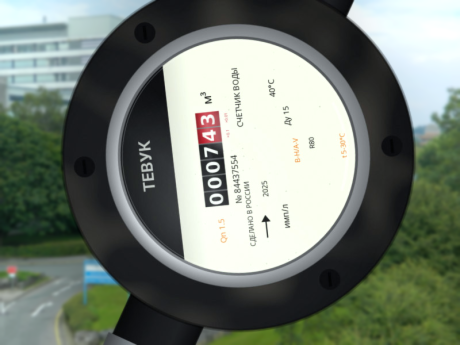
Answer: 7.43 m³
